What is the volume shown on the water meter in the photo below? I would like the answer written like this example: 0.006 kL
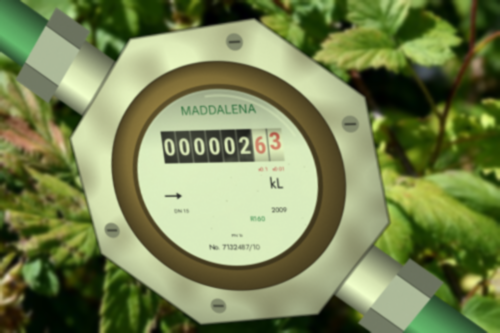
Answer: 2.63 kL
